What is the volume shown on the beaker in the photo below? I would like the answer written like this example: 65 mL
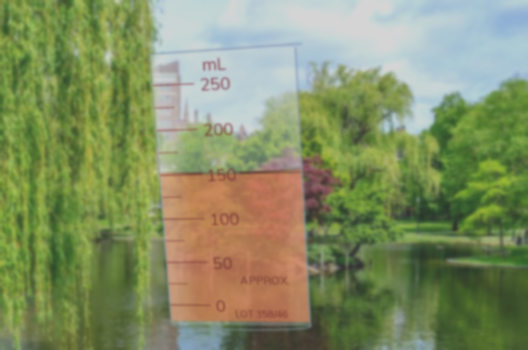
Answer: 150 mL
